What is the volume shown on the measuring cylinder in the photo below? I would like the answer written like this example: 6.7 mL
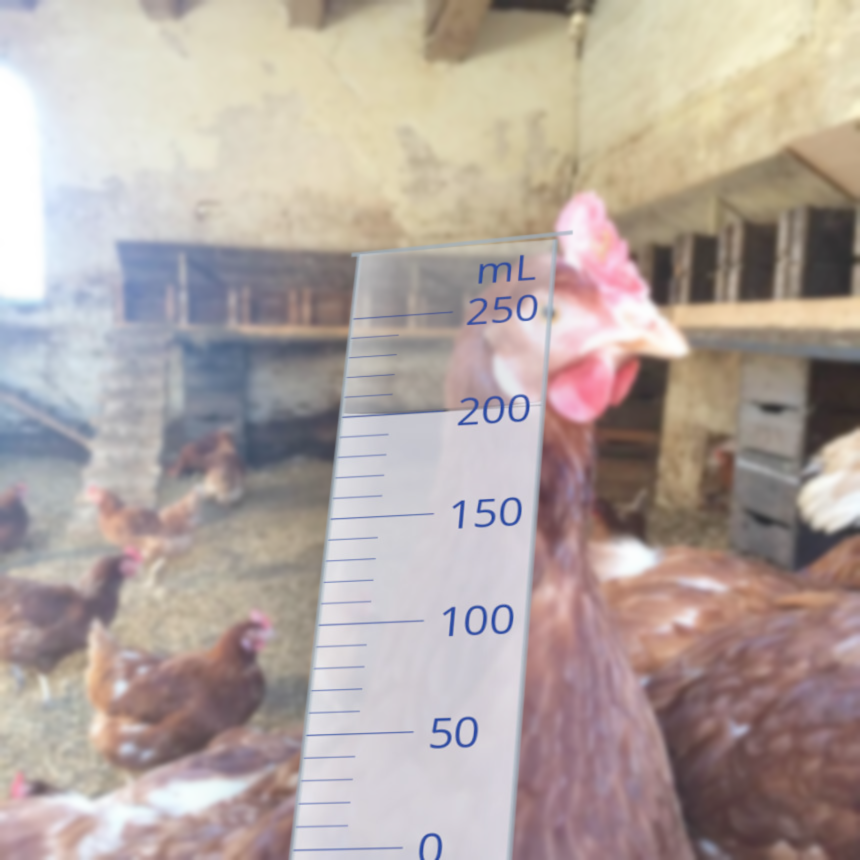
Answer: 200 mL
